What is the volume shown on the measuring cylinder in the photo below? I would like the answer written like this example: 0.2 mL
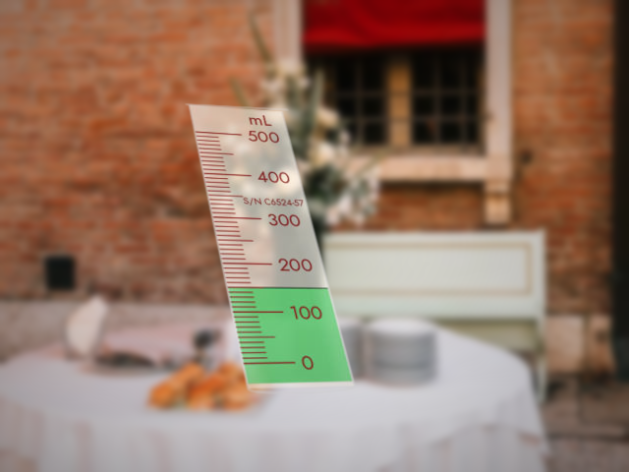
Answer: 150 mL
